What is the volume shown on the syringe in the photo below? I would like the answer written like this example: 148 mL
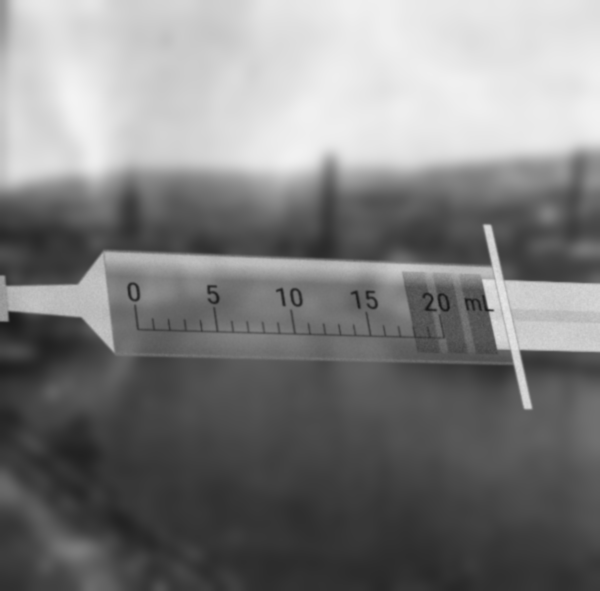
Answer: 18 mL
